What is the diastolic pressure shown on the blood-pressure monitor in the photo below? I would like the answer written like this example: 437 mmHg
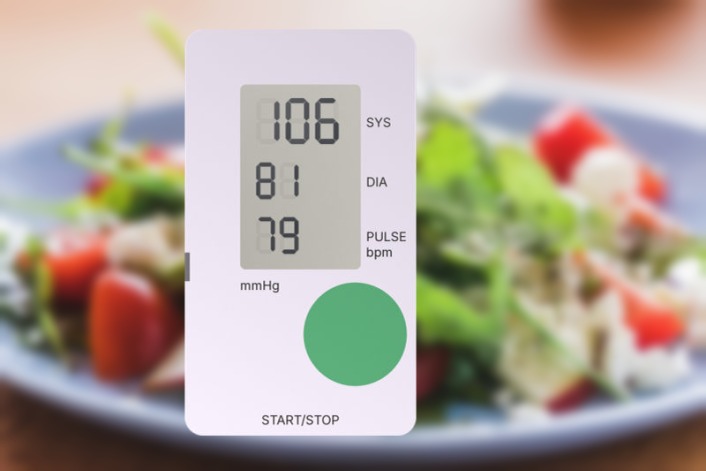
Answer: 81 mmHg
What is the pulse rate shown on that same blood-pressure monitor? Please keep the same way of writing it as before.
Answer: 79 bpm
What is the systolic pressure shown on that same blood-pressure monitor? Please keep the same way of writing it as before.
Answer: 106 mmHg
